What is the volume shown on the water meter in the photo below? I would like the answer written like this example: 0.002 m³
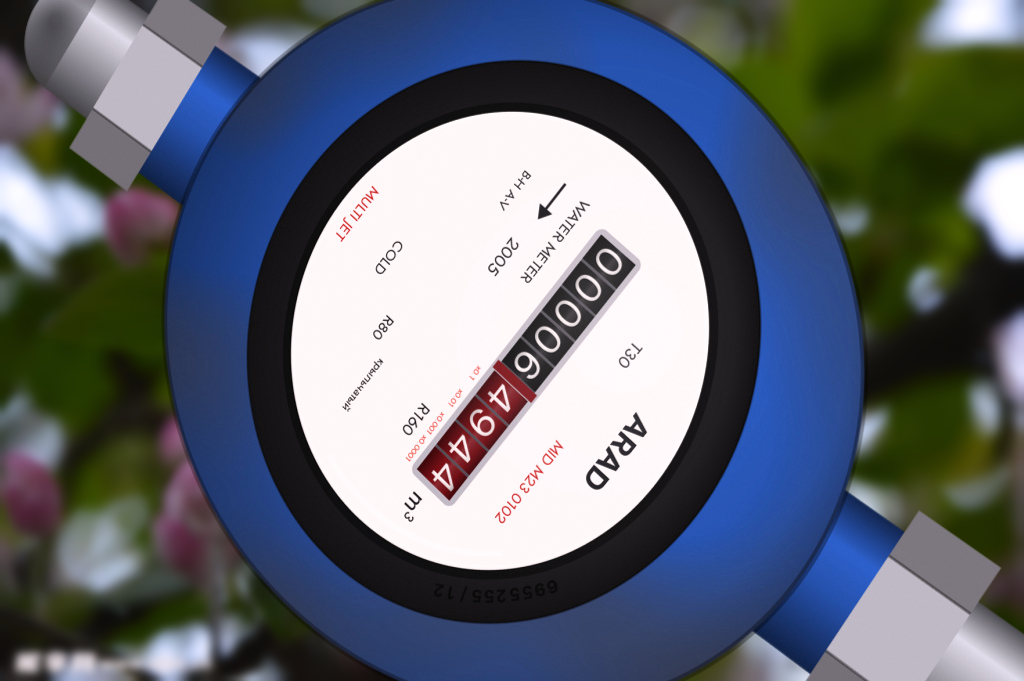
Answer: 6.4944 m³
